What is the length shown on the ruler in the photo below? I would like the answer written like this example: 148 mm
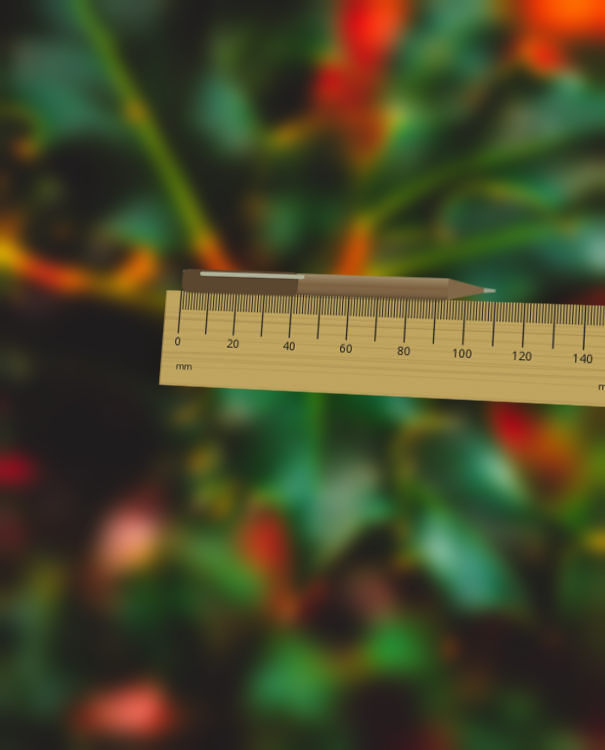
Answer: 110 mm
